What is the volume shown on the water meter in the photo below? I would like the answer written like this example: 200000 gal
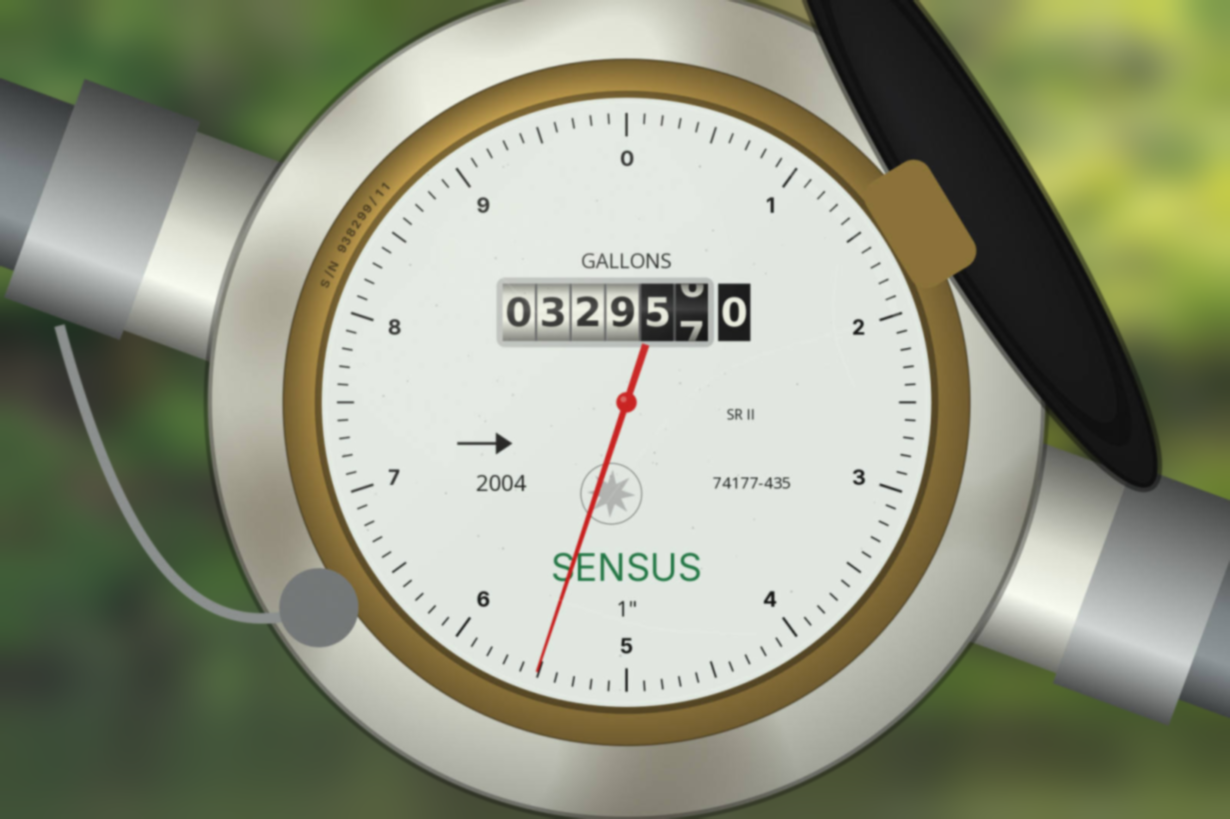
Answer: 329565.5 gal
